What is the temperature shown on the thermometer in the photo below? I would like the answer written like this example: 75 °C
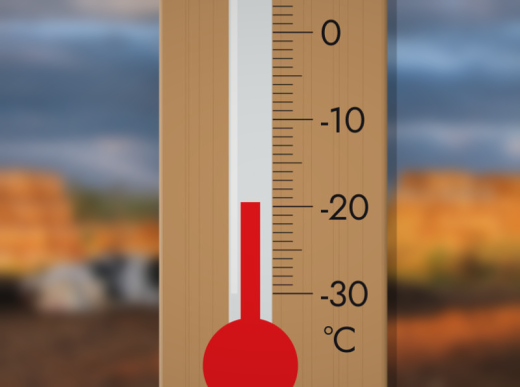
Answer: -19.5 °C
